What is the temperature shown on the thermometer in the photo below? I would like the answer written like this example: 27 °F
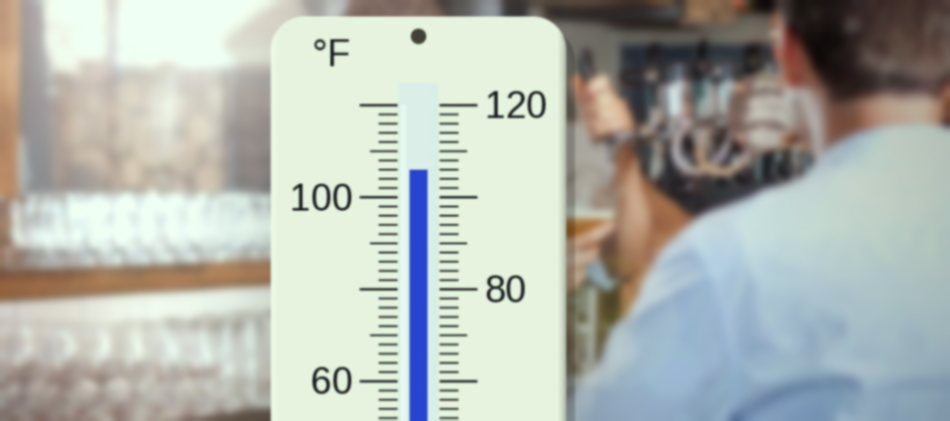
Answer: 106 °F
